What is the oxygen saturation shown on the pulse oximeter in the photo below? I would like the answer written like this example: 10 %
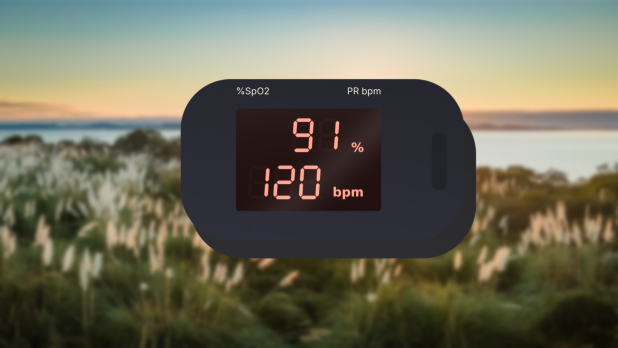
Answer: 91 %
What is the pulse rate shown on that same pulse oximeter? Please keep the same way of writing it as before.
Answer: 120 bpm
